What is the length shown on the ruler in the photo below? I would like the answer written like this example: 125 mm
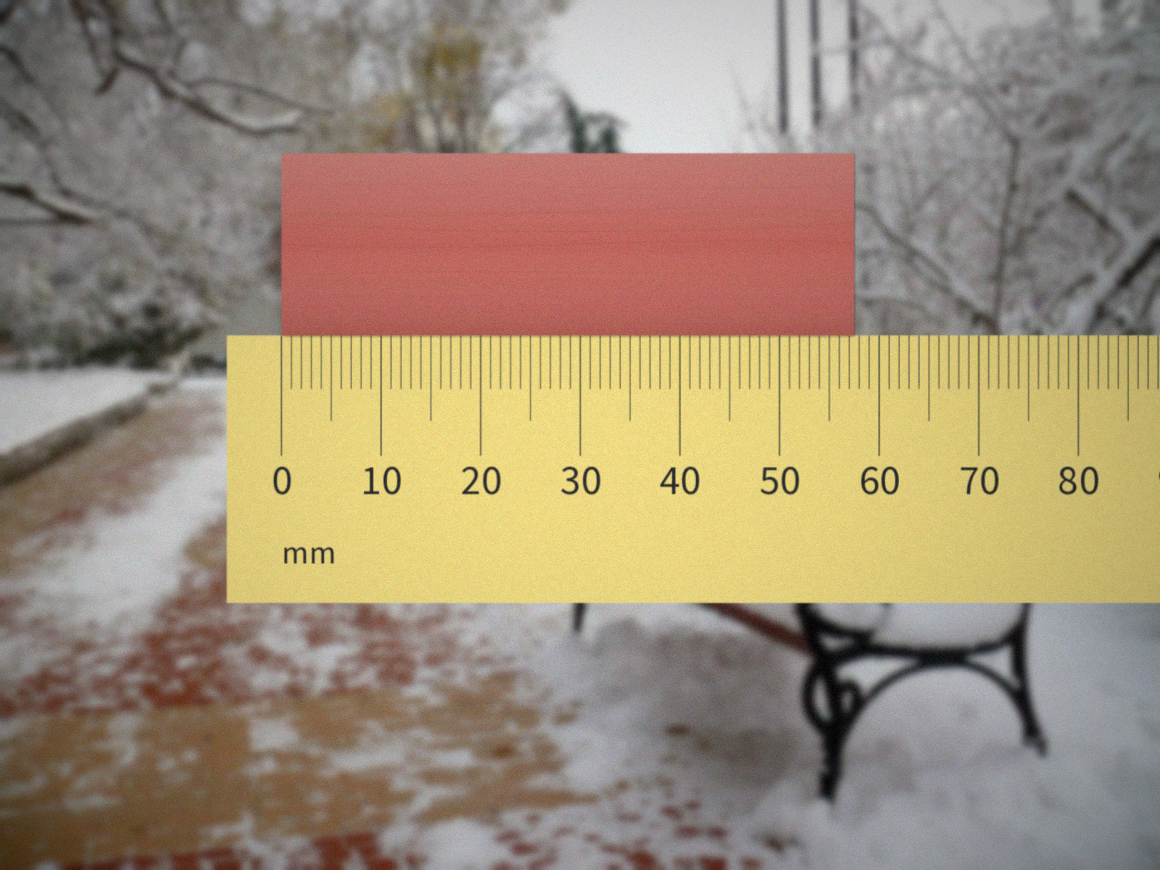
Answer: 57.5 mm
